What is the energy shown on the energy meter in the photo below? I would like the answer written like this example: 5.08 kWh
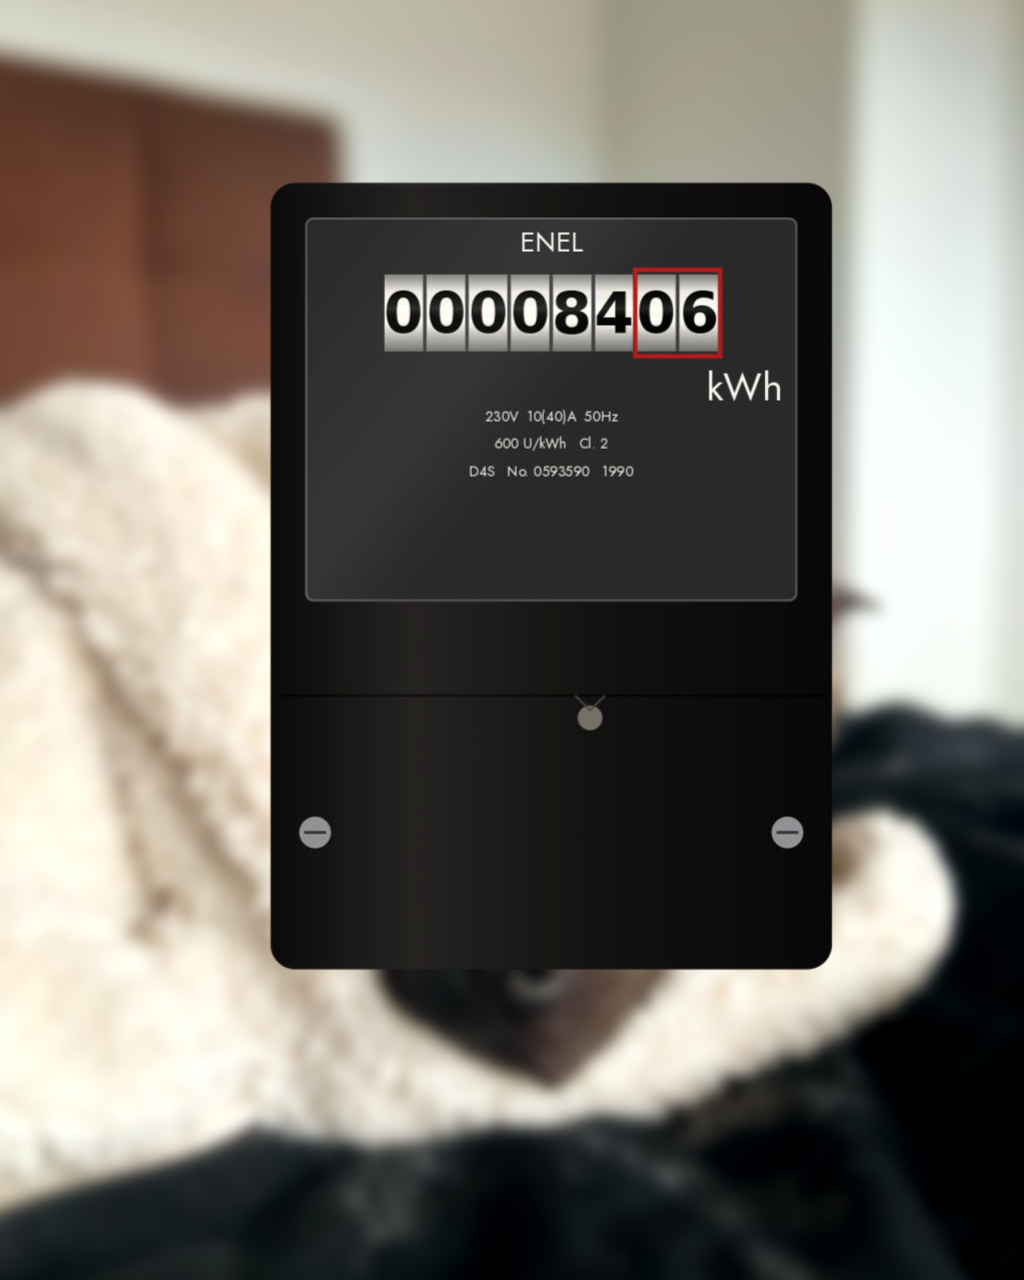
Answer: 84.06 kWh
